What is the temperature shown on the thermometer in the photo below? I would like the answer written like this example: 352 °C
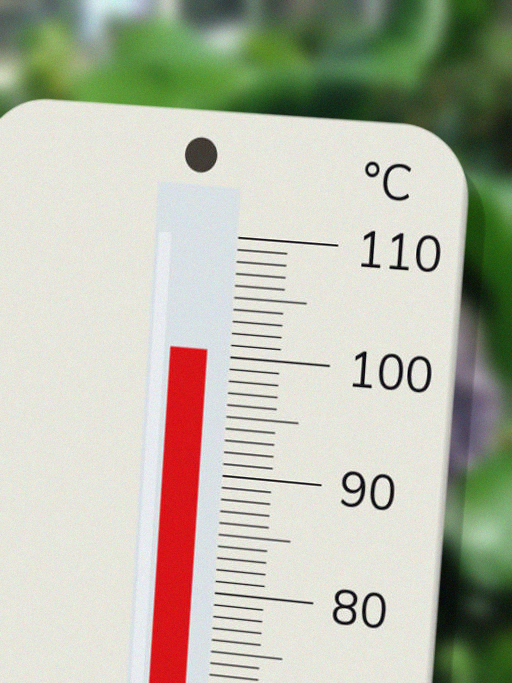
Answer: 100.5 °C
